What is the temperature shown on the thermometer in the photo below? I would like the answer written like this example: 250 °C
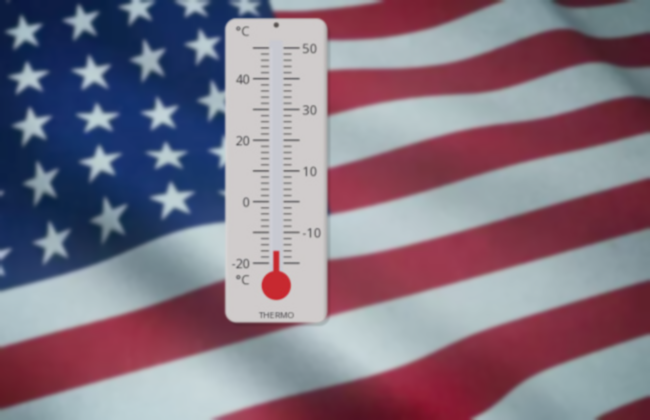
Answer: -16 °C
